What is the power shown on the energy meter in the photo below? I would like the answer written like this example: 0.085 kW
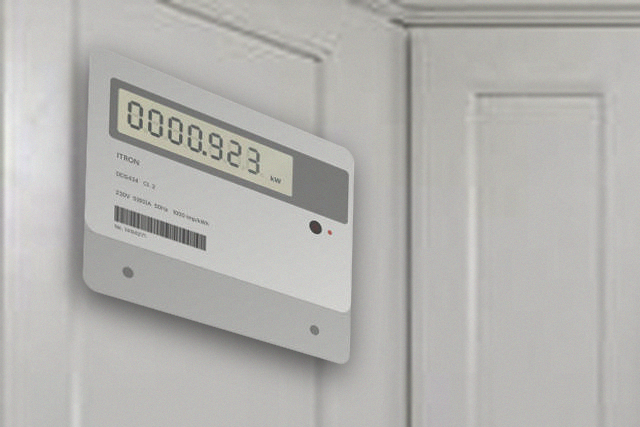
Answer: 0.923 kW
